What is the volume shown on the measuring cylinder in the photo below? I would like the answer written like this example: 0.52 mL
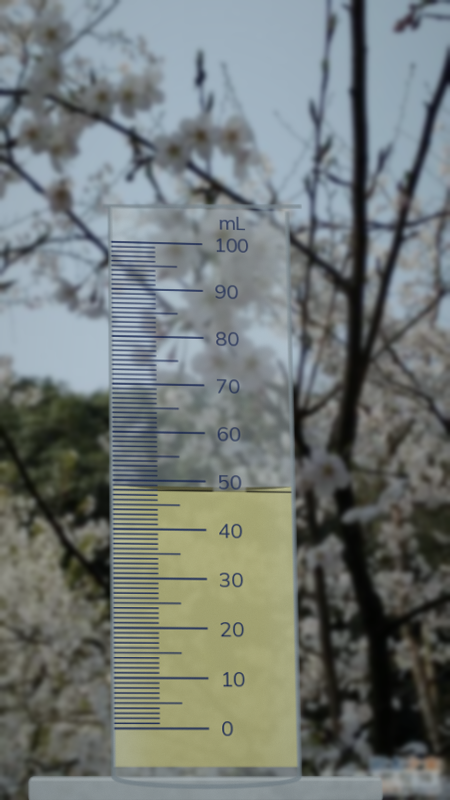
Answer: 48 mL
